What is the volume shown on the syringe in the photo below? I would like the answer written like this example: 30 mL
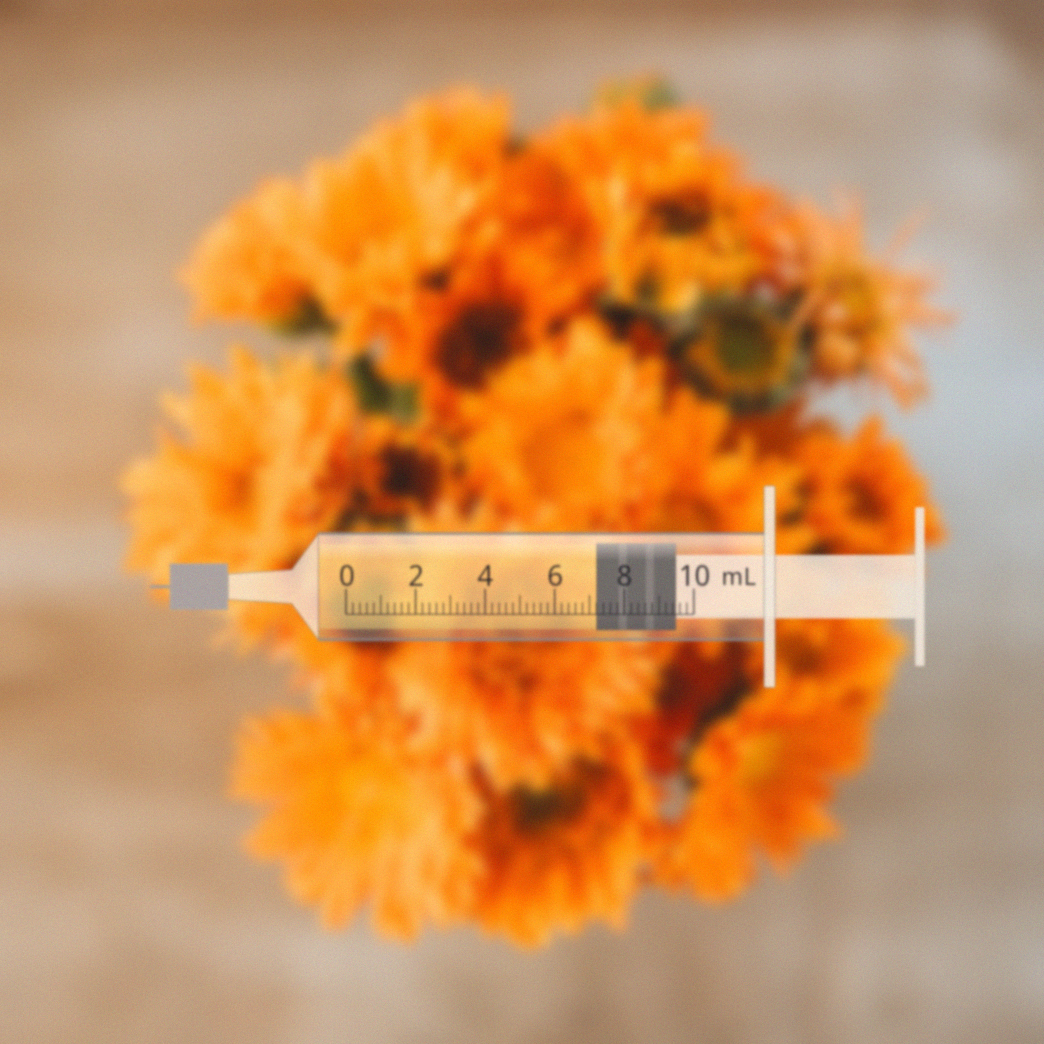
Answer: 7.2 mL
